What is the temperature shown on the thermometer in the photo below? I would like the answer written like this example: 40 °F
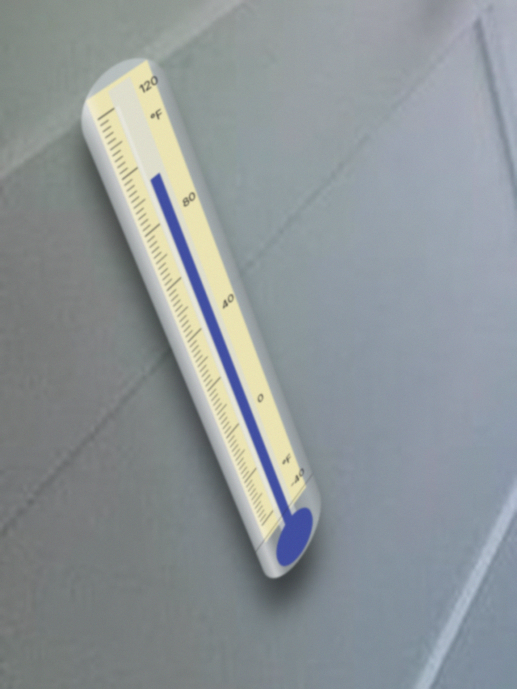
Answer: 94 °F
